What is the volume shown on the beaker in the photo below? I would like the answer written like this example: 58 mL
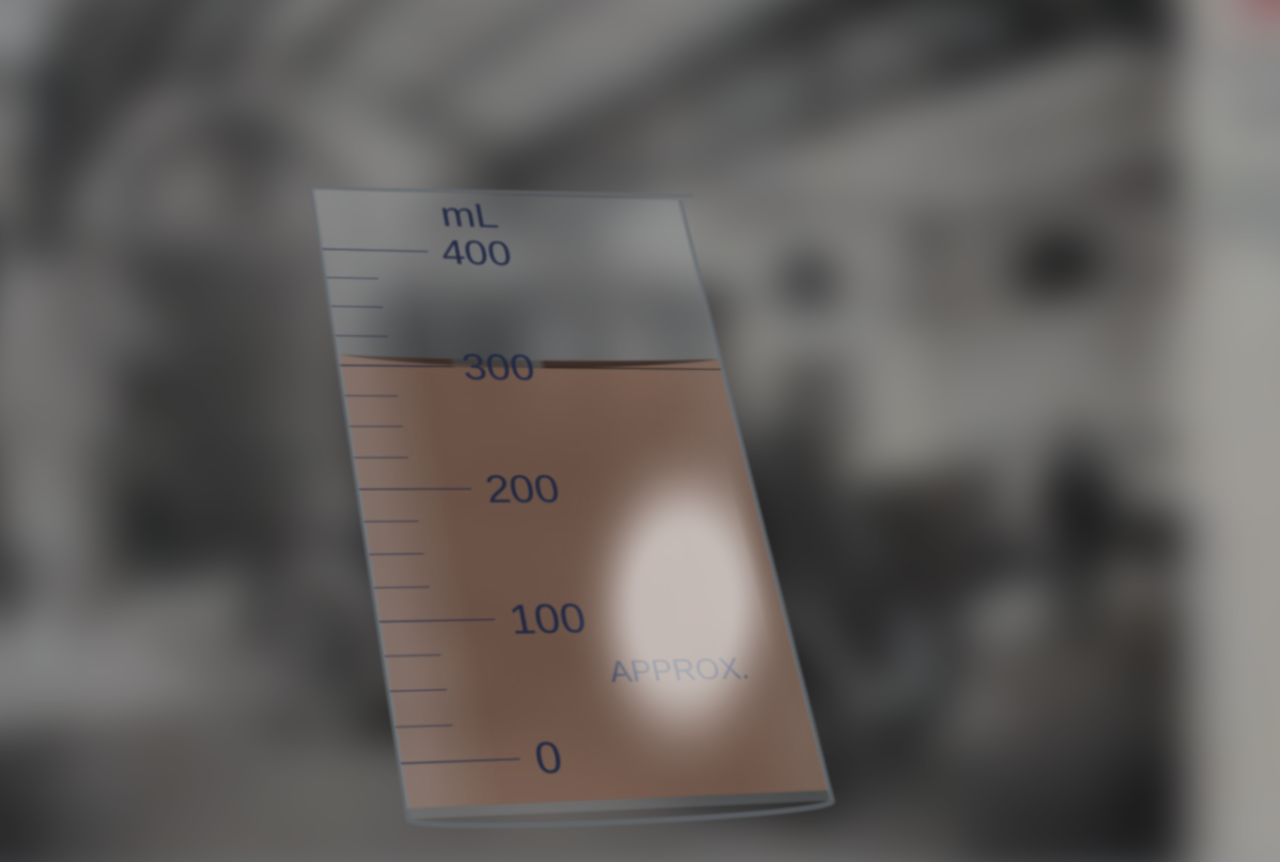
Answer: 300 mL
